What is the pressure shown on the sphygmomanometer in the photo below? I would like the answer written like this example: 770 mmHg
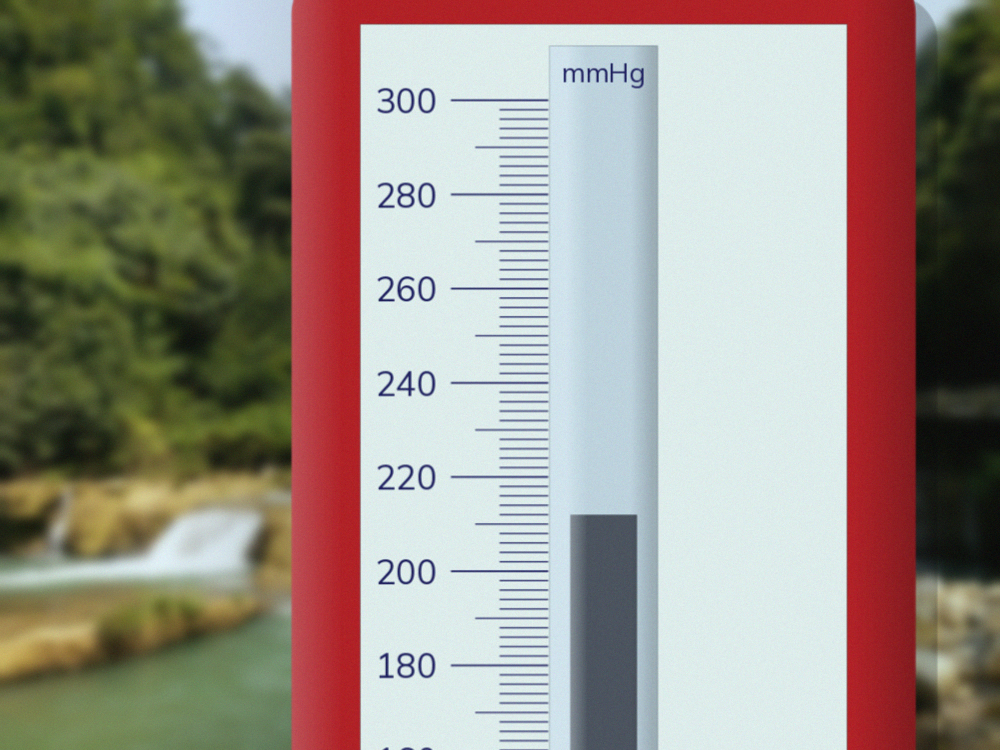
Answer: 212 mmHg
